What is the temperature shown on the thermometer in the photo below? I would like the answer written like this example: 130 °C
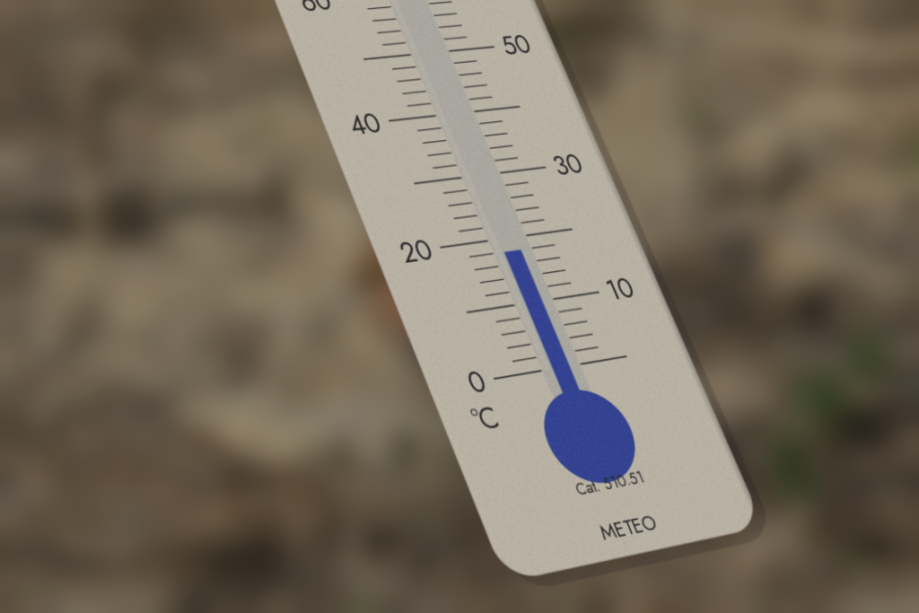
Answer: 18 °C
